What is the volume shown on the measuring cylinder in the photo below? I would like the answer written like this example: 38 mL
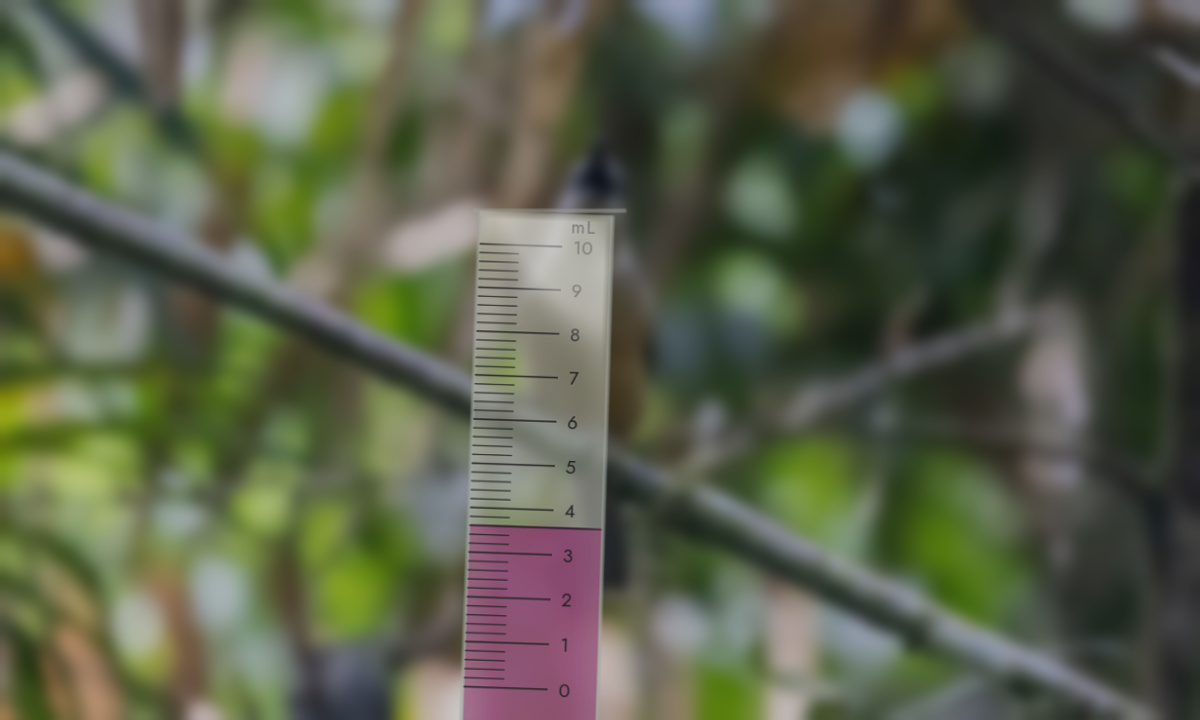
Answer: 3.6 mL
